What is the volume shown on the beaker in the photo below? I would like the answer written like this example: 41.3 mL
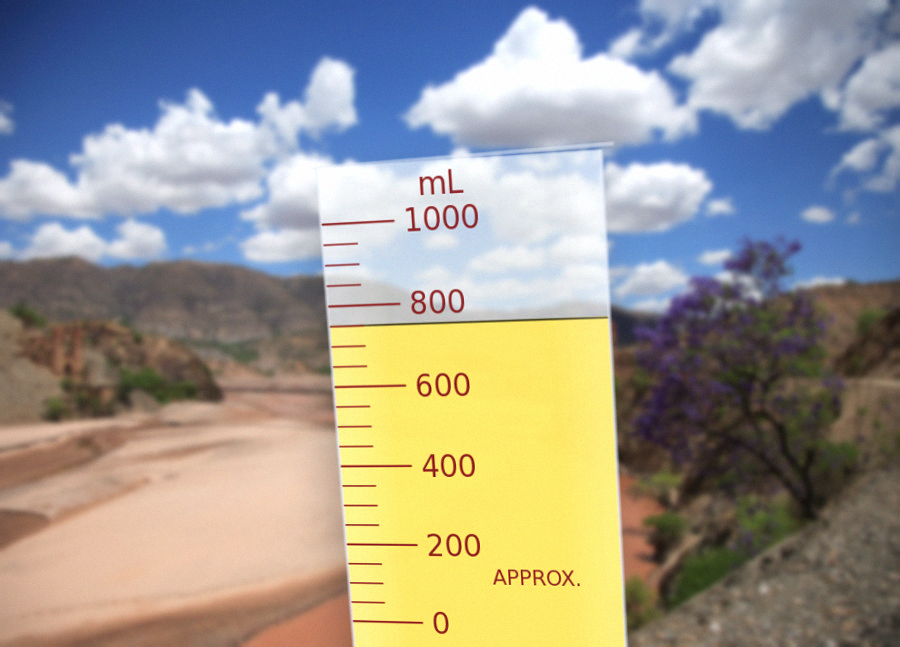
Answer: 750 mL
